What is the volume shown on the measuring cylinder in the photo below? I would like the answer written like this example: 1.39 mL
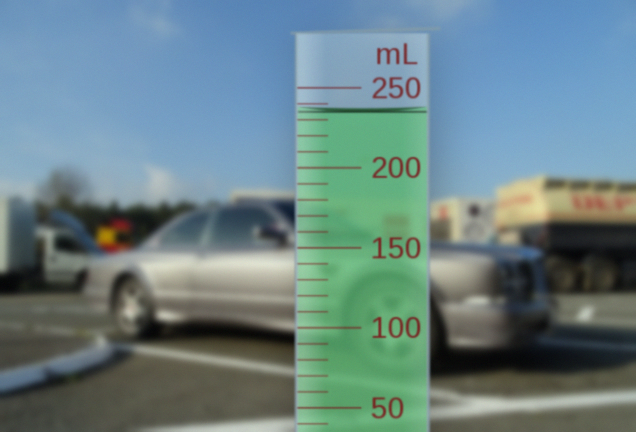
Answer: 235 mL
